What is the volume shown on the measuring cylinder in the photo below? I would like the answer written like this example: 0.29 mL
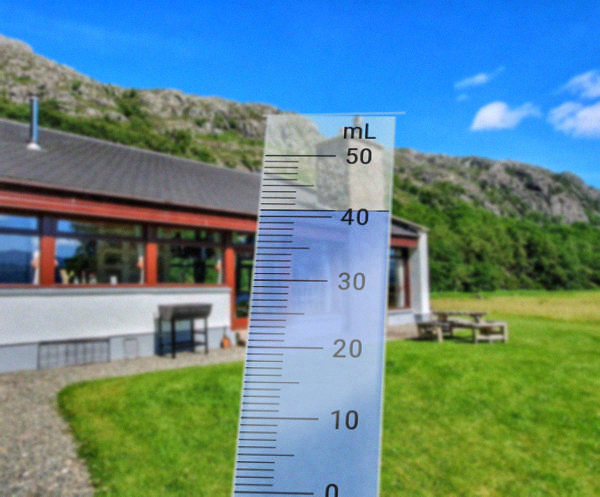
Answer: 41 mL
